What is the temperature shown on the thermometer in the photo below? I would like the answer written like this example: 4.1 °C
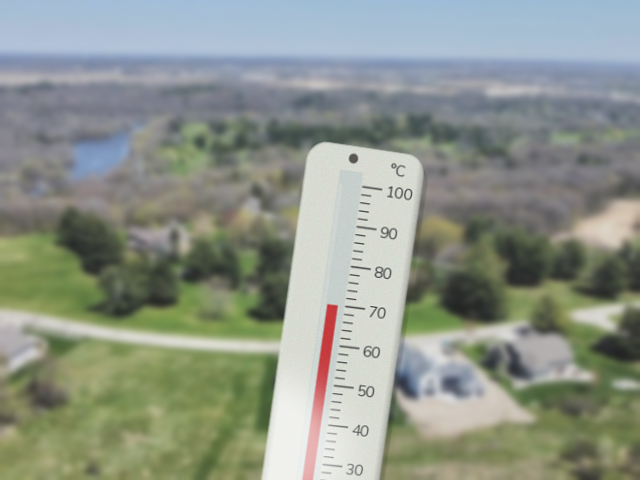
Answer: 70 °C
